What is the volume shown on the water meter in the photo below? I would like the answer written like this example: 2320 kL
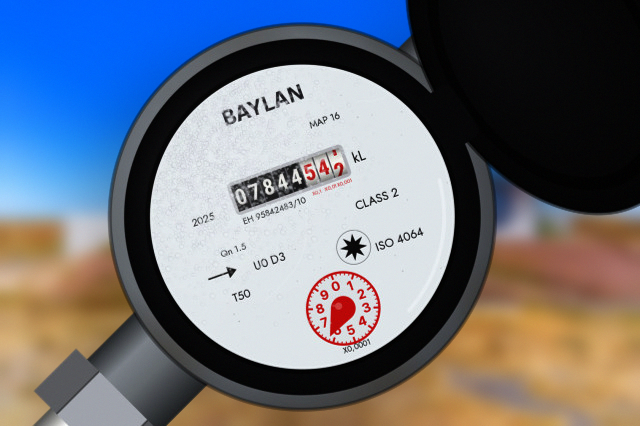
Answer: 7844.5416 kL
